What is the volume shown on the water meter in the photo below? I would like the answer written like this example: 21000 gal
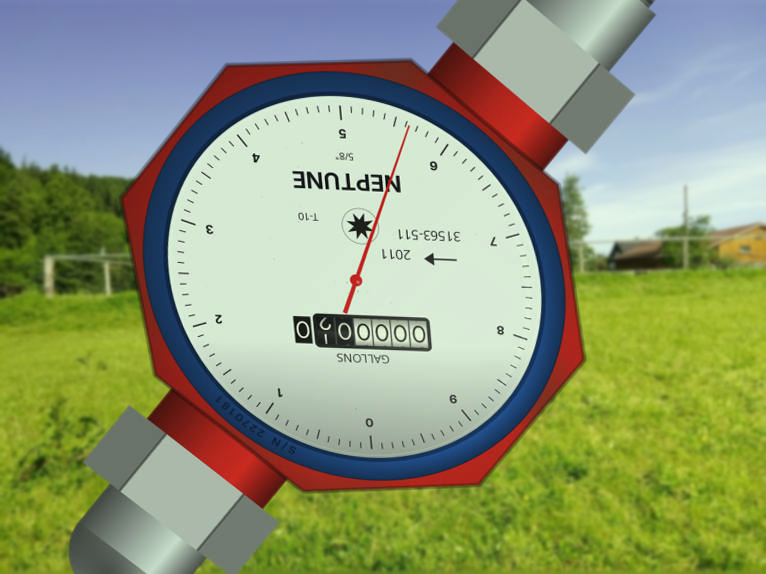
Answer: 15.6 gal
